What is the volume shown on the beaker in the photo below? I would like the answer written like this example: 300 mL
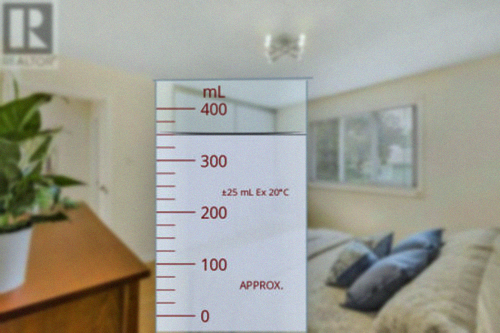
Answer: 350 mL
